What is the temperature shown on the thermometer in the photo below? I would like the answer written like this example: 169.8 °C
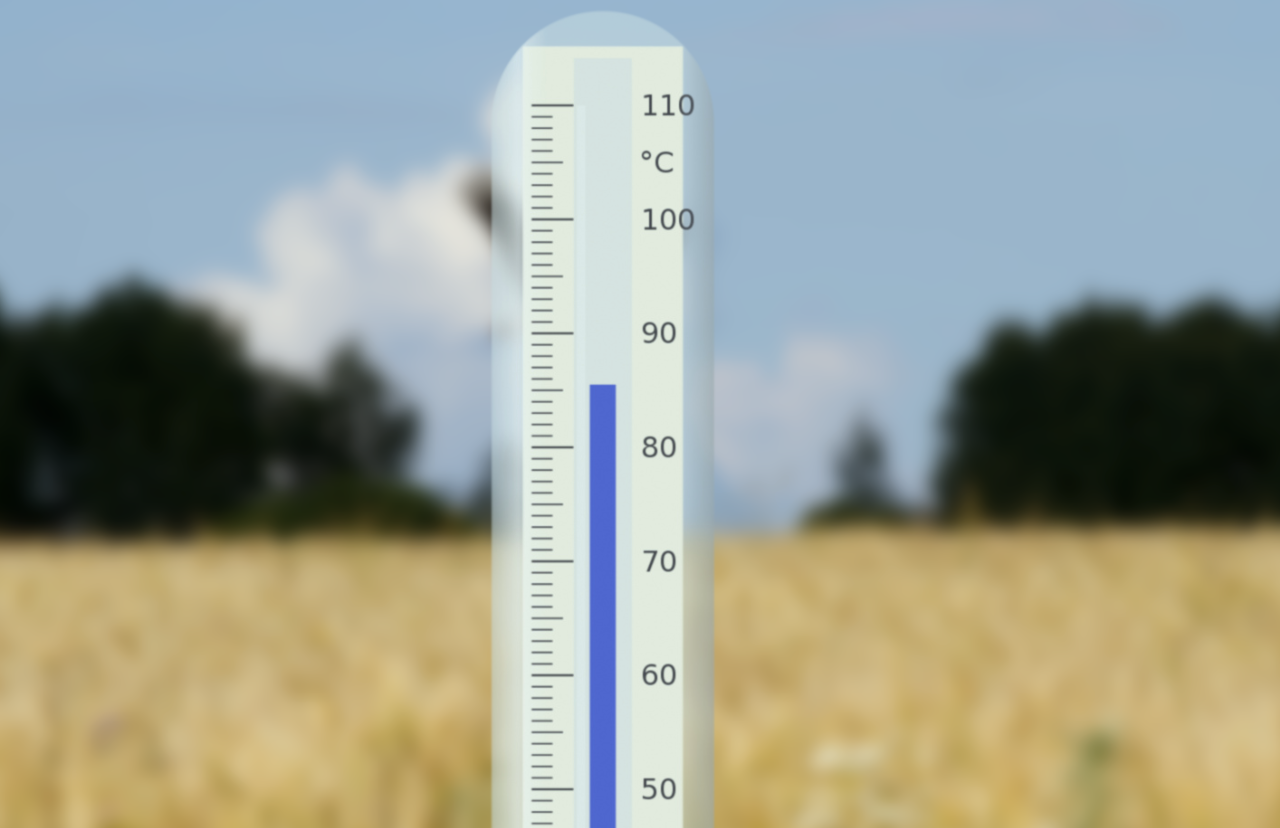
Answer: 85.5 °C
